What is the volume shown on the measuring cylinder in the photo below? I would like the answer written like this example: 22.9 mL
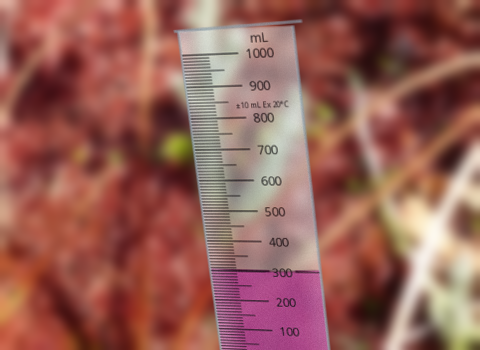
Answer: 300 mL
